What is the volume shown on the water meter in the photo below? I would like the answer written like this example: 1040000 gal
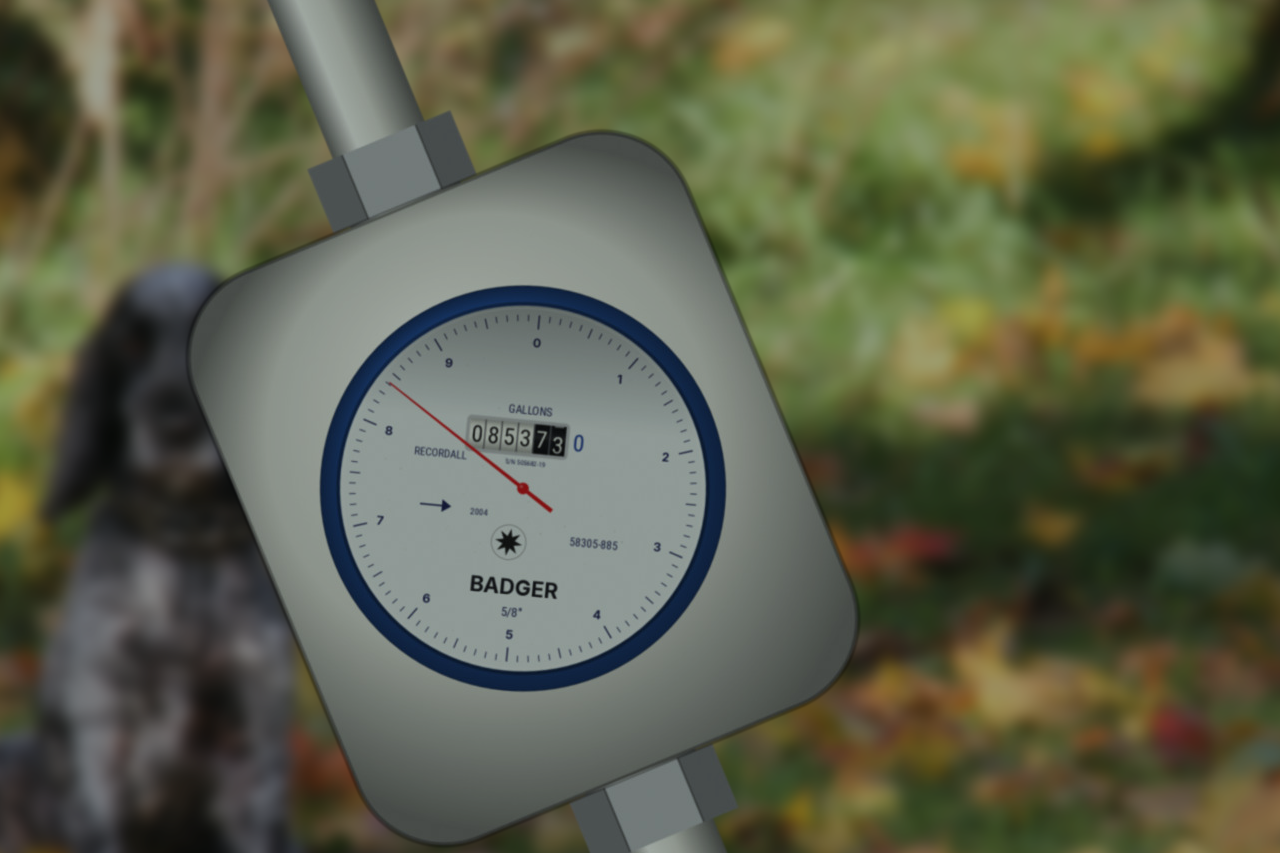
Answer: 853728.4 gal
